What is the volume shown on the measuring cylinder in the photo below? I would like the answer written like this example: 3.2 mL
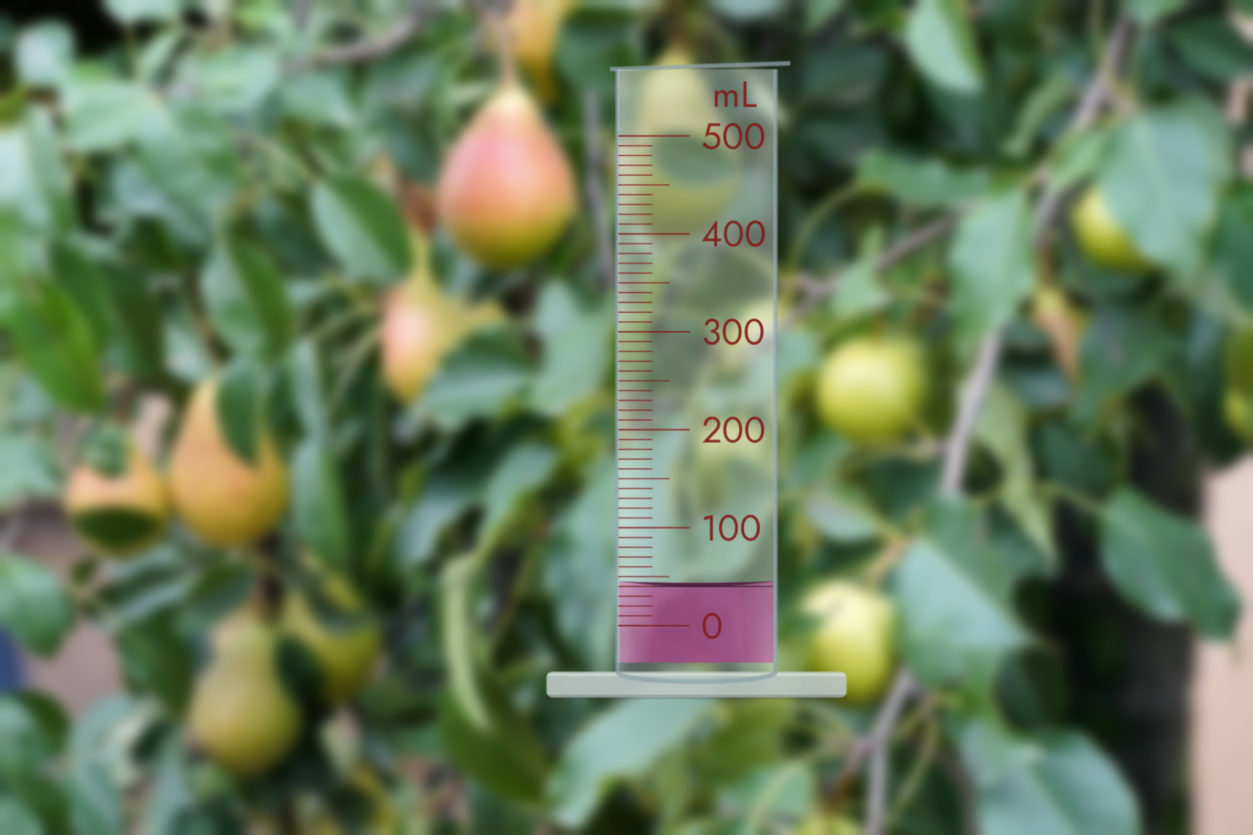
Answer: 40 mL
